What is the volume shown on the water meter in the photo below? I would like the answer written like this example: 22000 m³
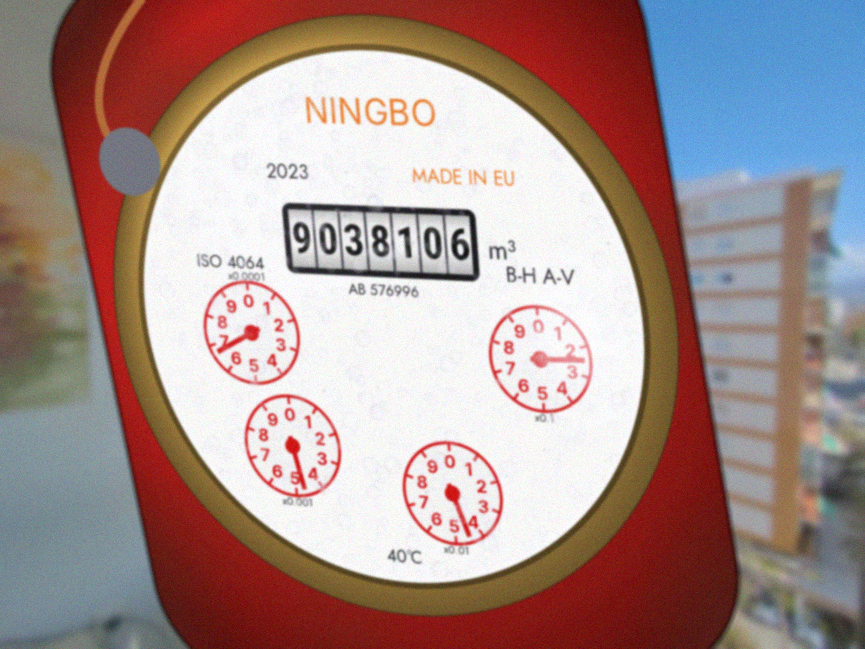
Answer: 9038106.2446 m³
